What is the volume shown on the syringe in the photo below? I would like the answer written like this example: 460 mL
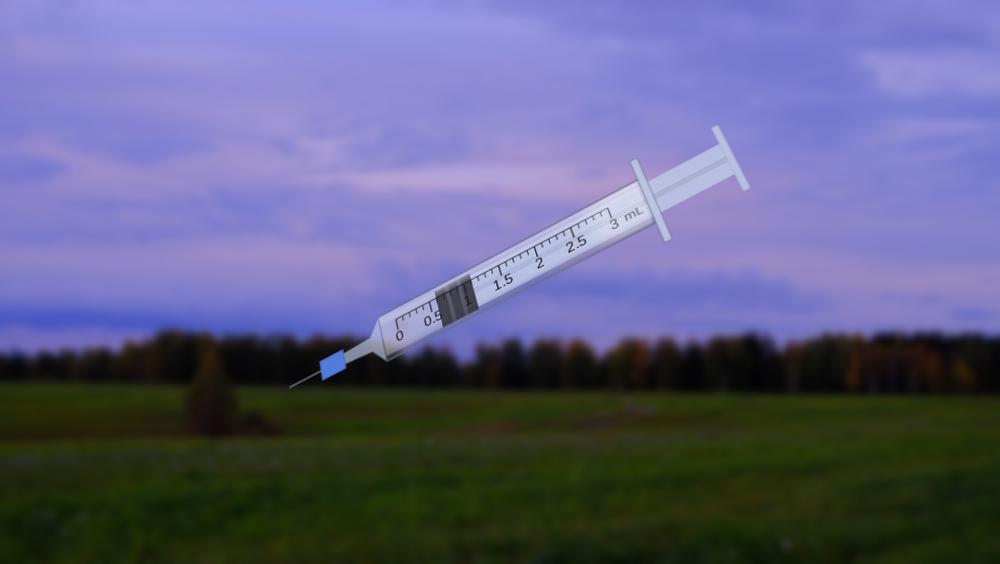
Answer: 0.6 mL
